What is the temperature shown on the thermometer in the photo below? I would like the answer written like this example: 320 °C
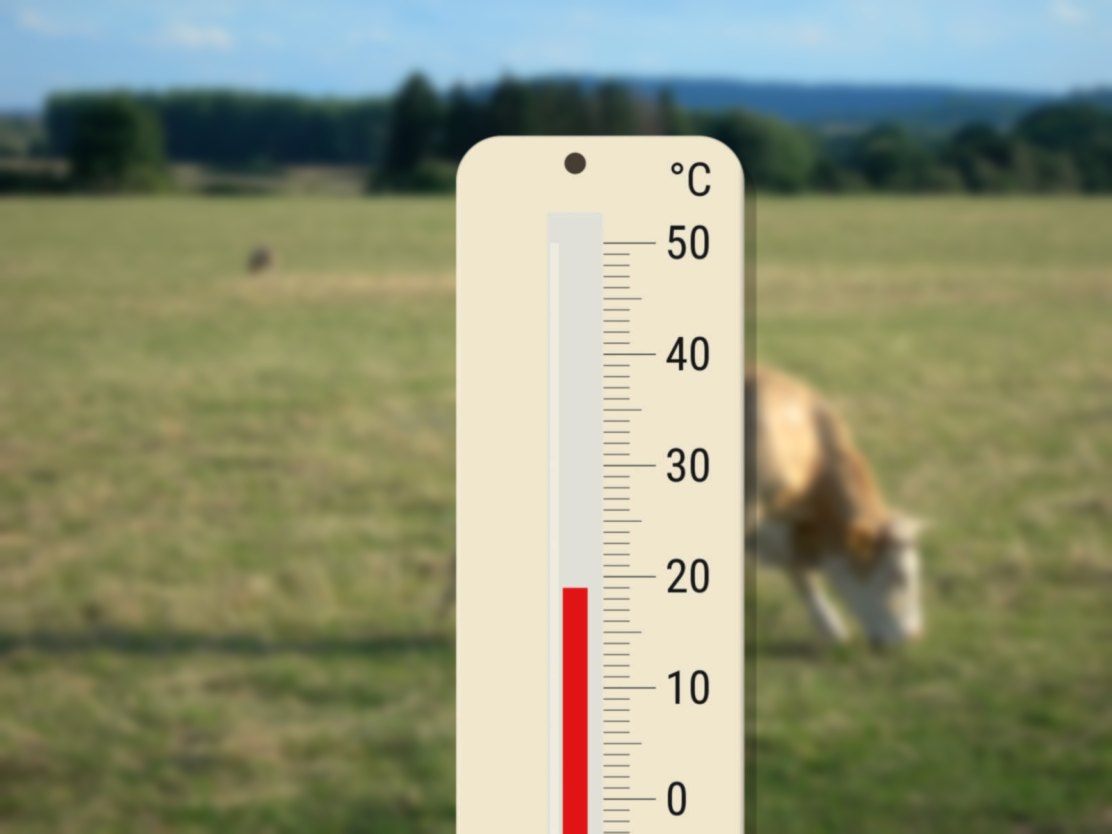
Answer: 19 °C
